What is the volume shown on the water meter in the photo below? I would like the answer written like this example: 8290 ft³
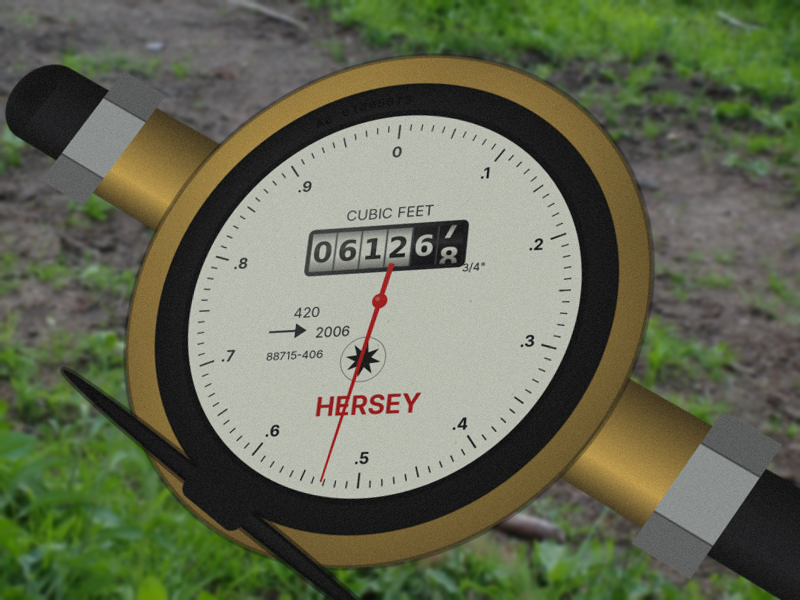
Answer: 61267.53 ft³
